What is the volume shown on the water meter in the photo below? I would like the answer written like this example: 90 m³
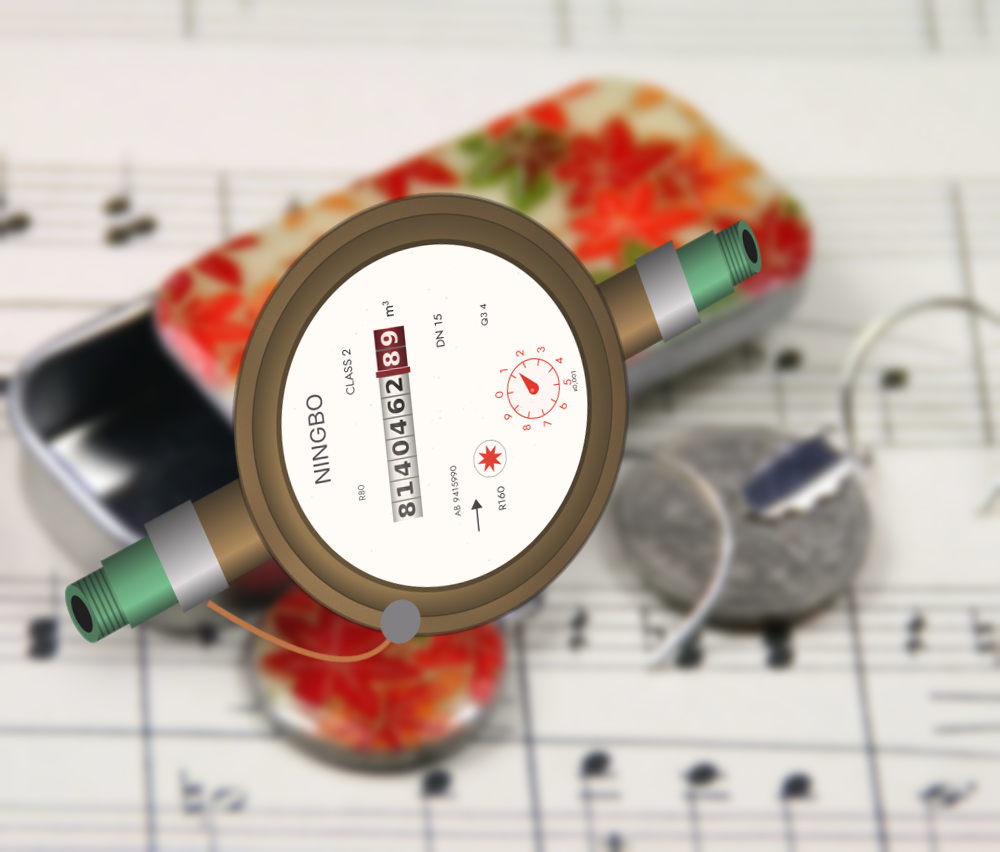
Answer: 8140462.891 m³
